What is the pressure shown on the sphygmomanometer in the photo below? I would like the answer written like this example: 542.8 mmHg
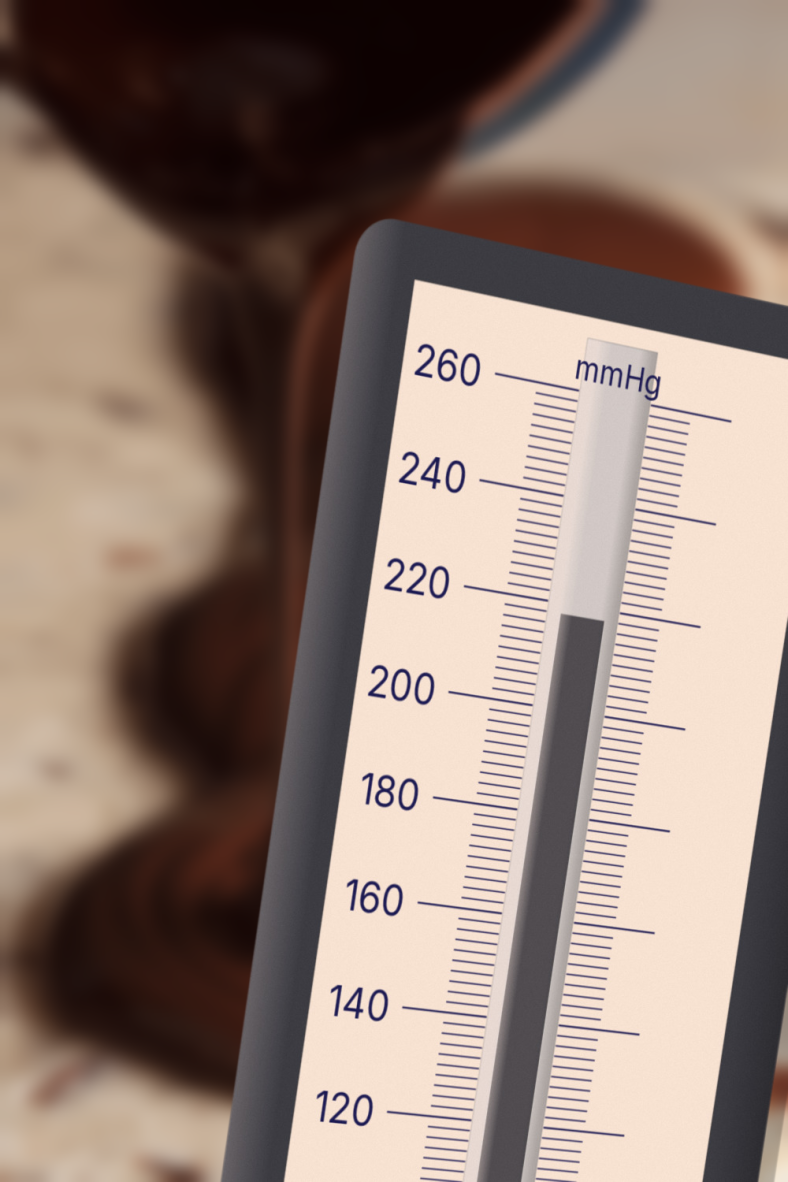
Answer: 218 mmHg
